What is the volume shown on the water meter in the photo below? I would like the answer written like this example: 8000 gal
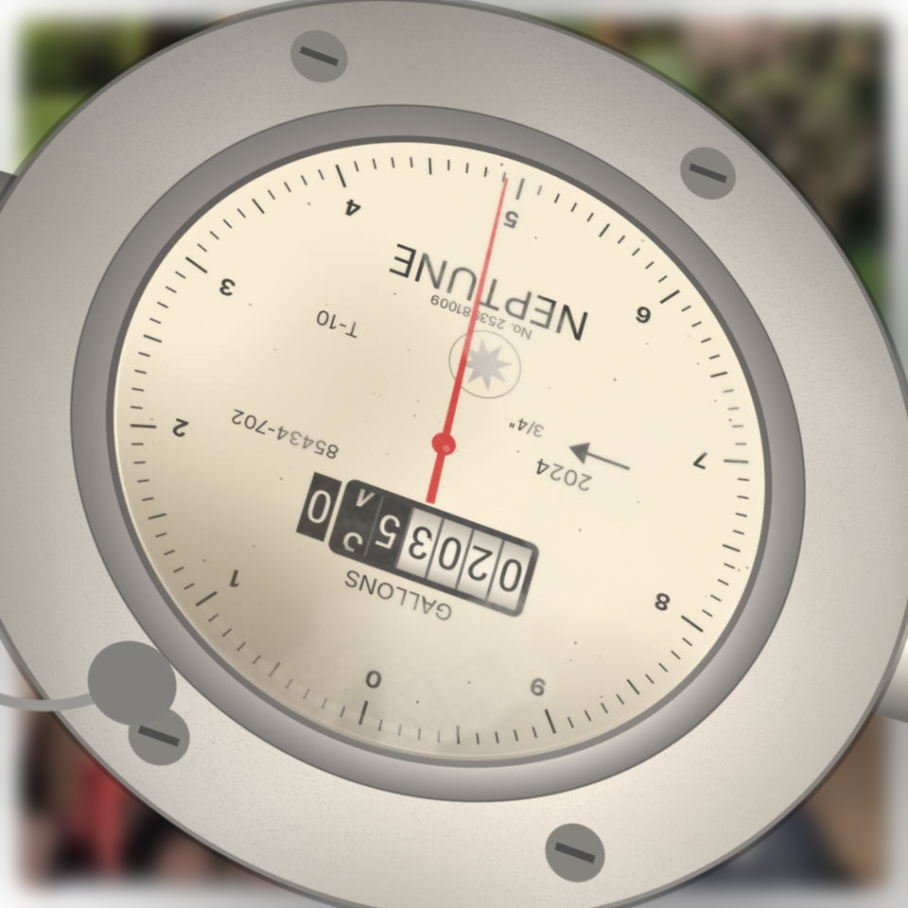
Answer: 203534.9 gal
